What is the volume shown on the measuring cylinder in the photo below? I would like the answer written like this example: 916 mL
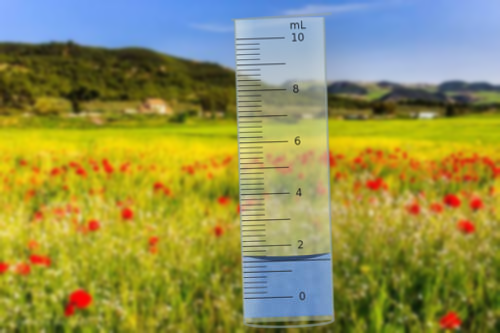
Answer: 1.4 mL
